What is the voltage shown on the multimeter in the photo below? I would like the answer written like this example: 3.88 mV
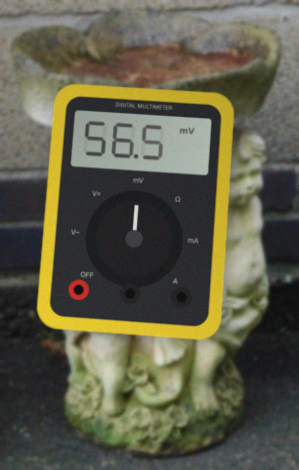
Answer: 56.5 mV
